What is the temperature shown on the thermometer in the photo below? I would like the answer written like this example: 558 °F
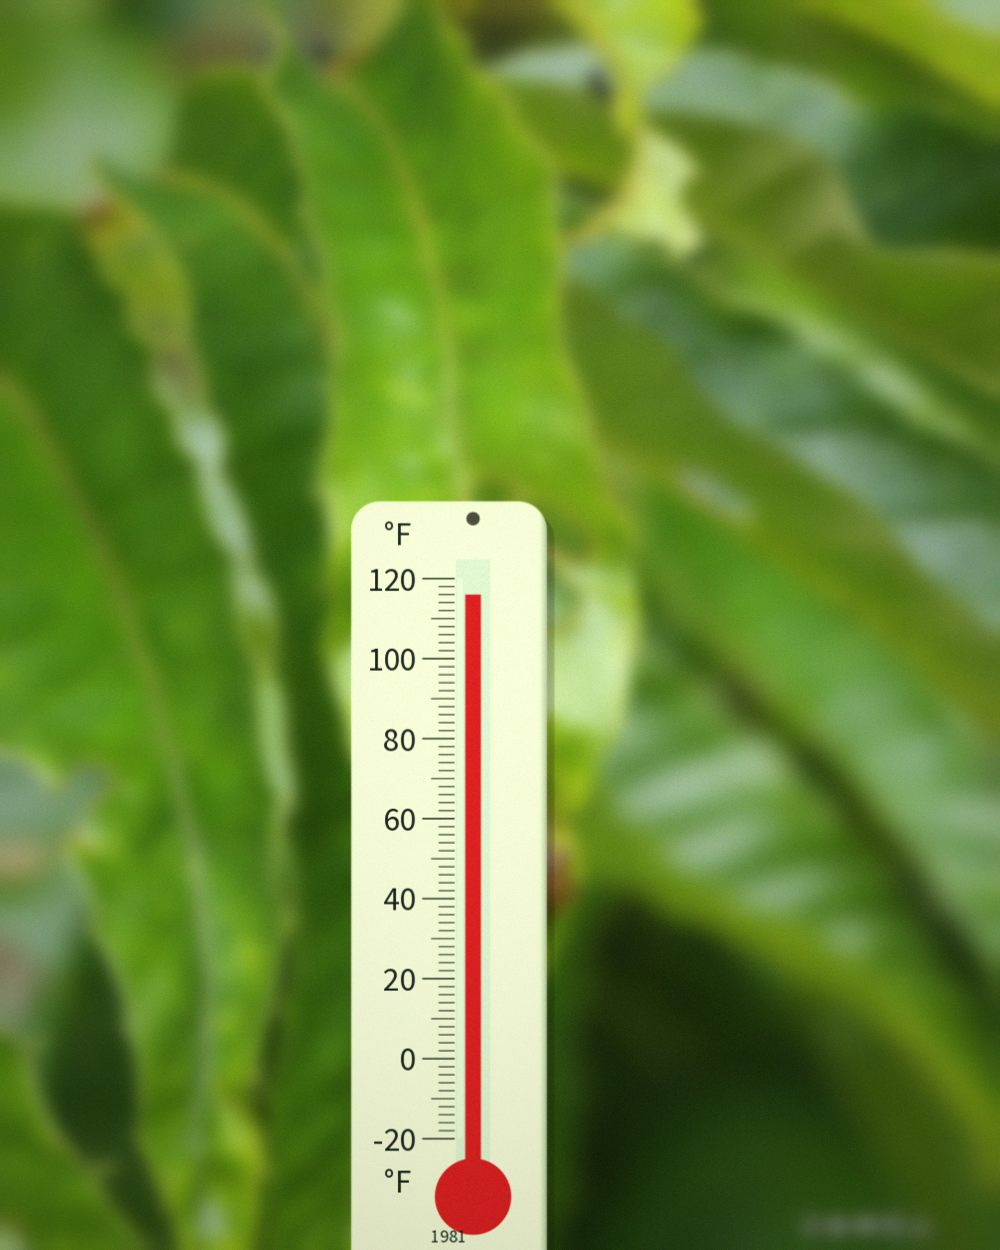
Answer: 116 °F
